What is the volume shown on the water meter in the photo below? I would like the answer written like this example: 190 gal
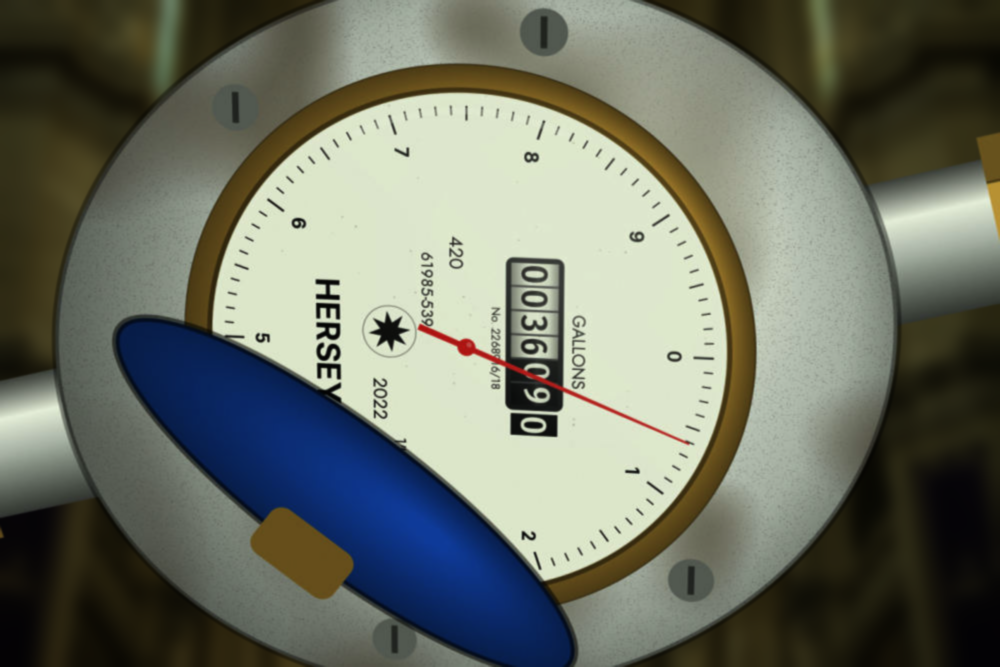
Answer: 36090.6 gal
